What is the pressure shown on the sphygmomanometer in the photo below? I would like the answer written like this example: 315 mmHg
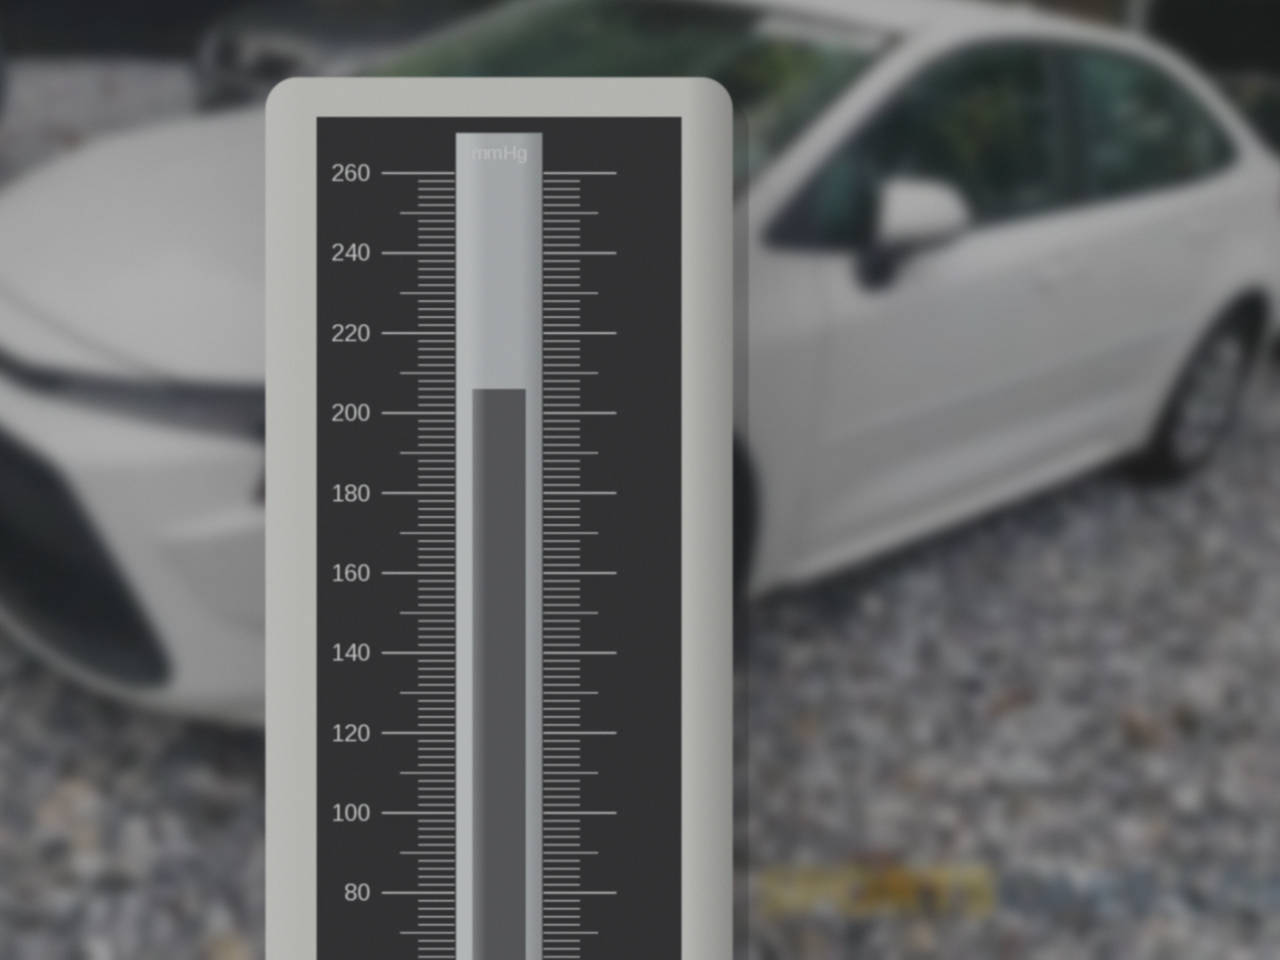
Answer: 206 mmHg
